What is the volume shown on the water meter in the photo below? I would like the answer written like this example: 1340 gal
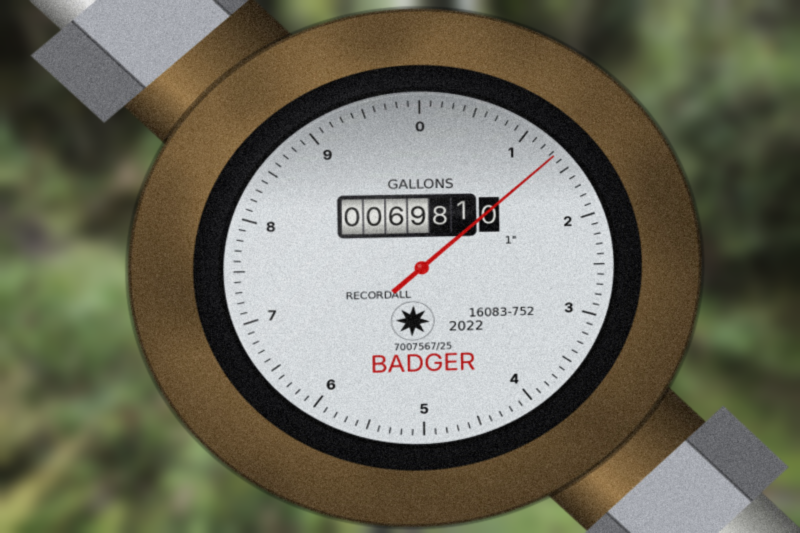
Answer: 69811.3 gal
